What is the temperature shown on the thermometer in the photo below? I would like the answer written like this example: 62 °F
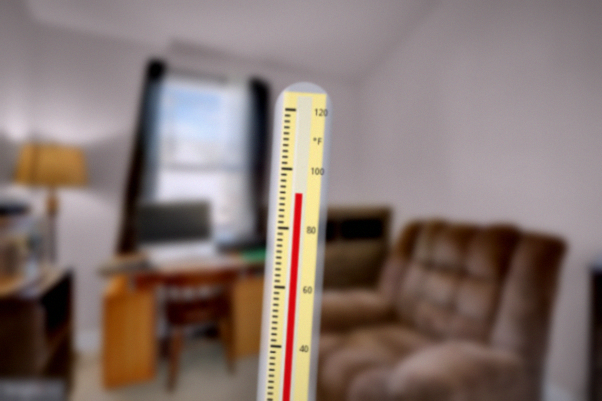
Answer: 92 °F
